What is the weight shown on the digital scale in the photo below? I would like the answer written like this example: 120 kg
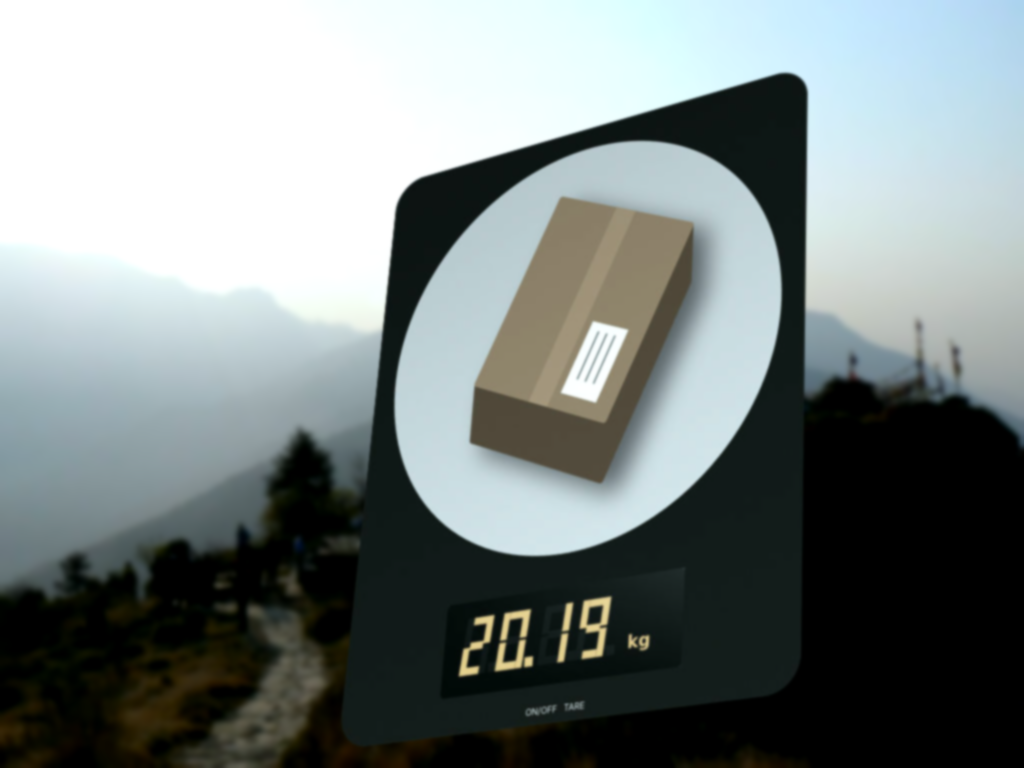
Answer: 20.19 kg
